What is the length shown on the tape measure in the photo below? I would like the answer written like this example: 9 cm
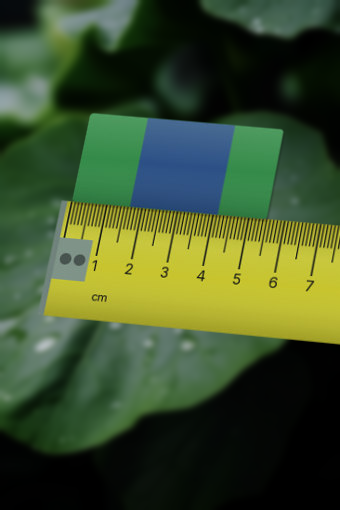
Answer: 5.5 cm
